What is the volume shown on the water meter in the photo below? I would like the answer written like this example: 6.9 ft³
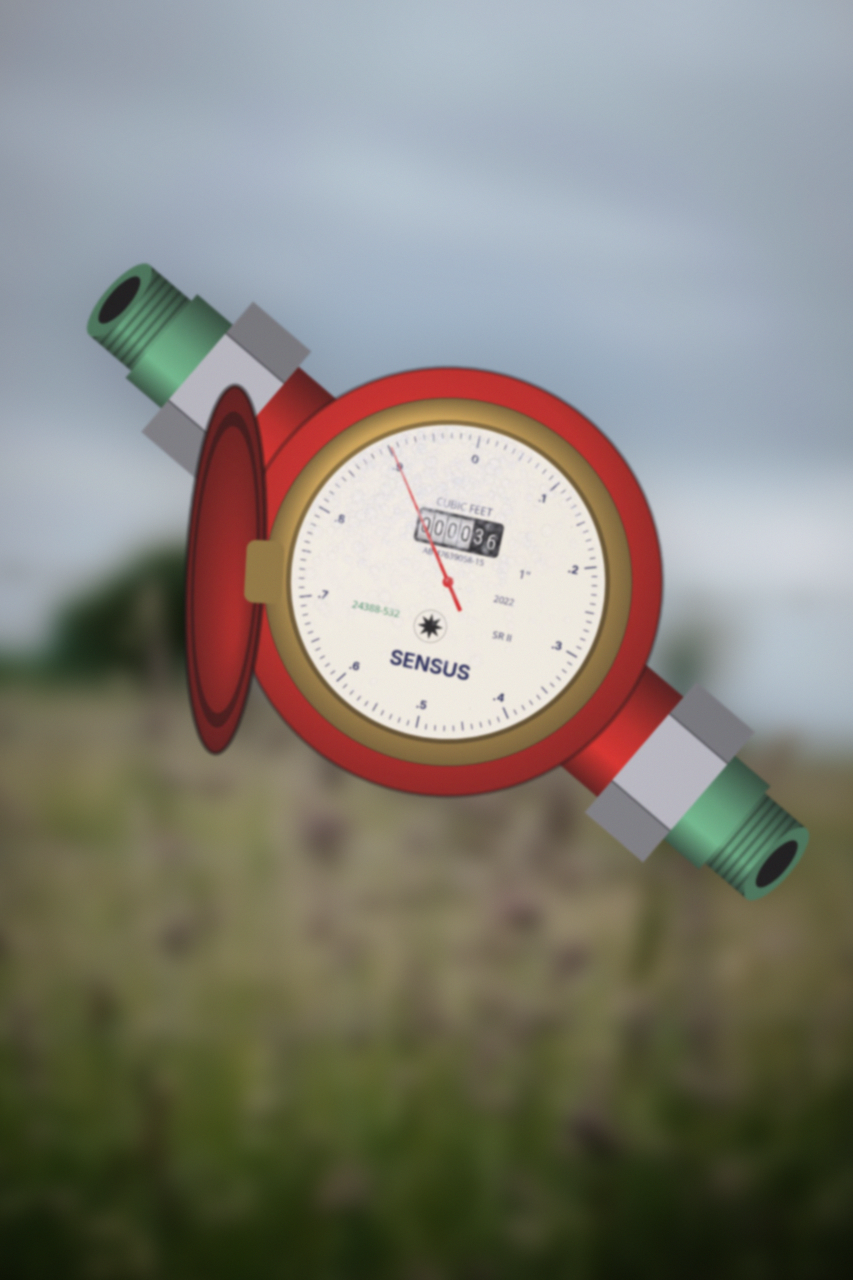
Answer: 35.90 ft³
